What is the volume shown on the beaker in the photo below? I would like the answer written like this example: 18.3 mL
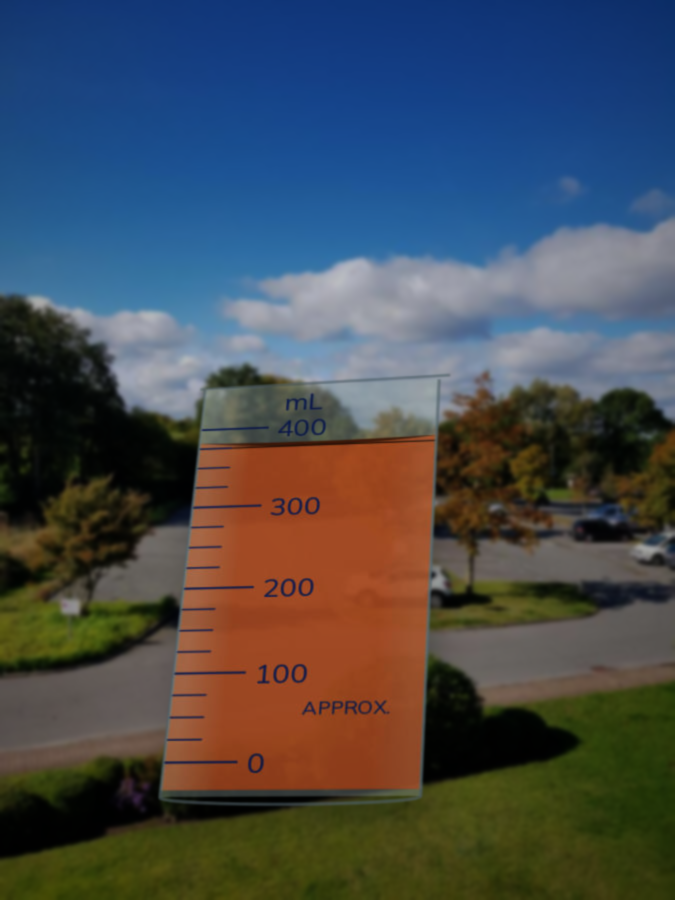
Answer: 375 mL
